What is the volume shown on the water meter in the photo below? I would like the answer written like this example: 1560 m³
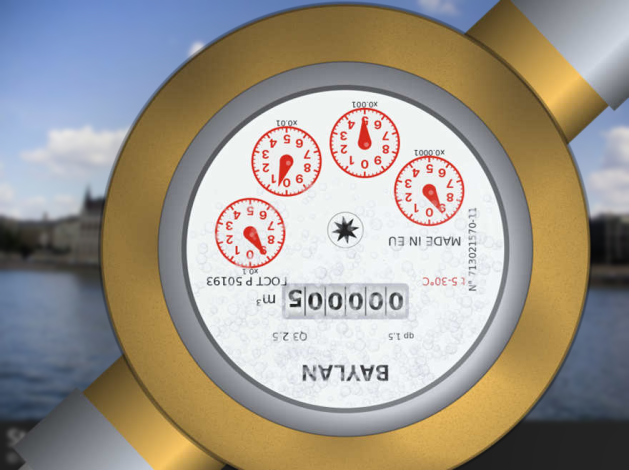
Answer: 4.9049 m³
